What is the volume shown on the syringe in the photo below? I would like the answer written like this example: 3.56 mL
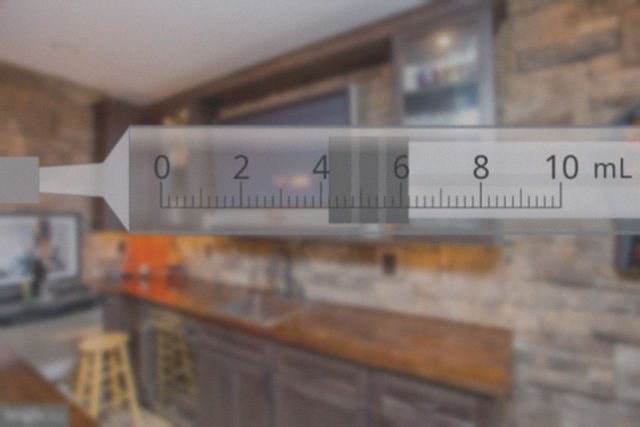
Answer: 4.2 mL
